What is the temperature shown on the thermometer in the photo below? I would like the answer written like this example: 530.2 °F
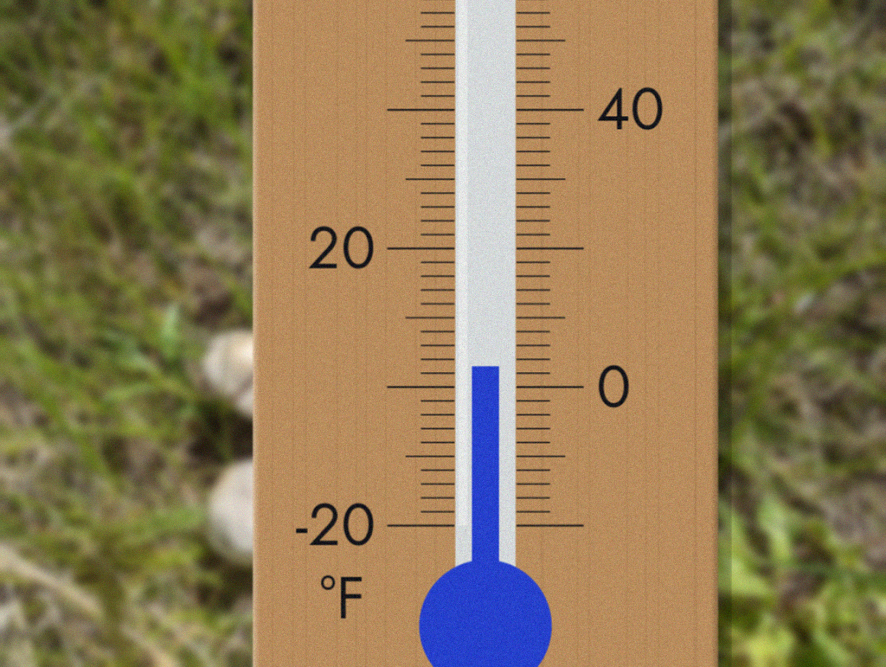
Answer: 3 °F
